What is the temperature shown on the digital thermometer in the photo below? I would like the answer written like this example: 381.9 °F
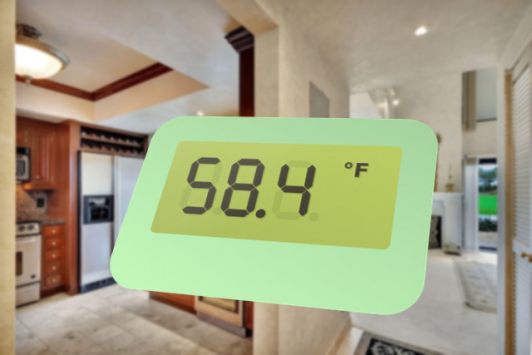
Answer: 58.4 °F
